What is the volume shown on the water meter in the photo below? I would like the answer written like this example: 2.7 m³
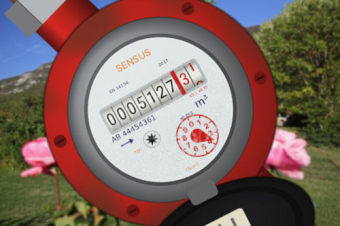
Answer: 5127.313 m³
